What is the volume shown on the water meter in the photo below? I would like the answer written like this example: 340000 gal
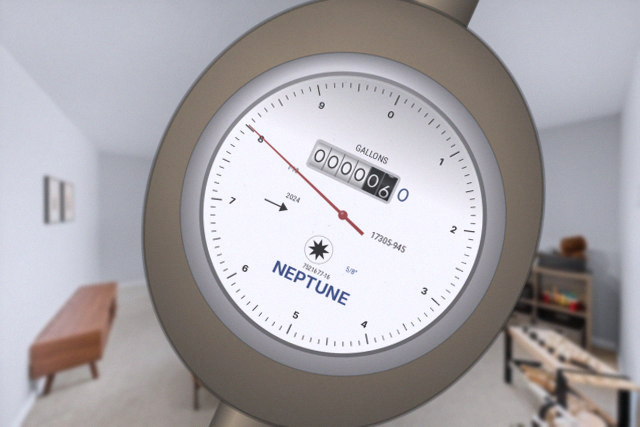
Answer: 58.0 gal
